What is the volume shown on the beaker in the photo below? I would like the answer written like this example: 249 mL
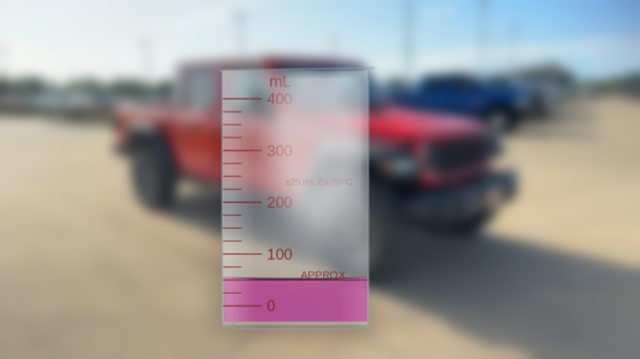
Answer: 50 mL
